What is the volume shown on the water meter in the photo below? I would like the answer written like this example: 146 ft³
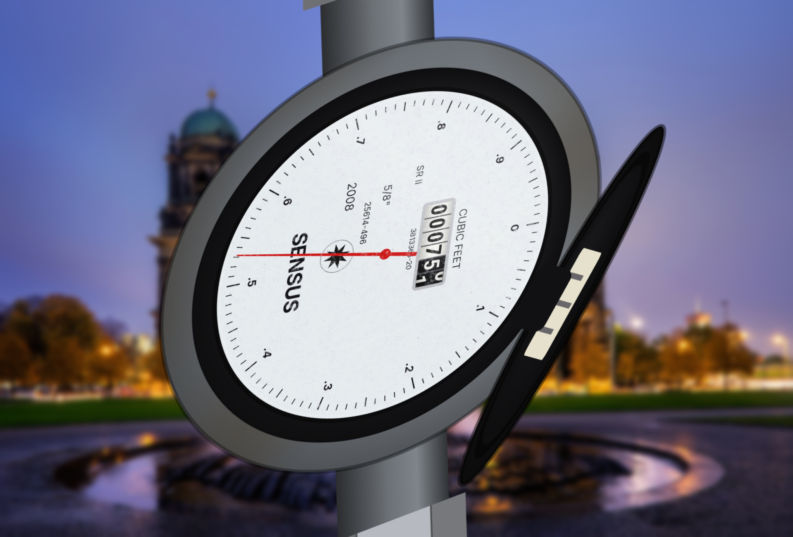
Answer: 750.53 ft³
